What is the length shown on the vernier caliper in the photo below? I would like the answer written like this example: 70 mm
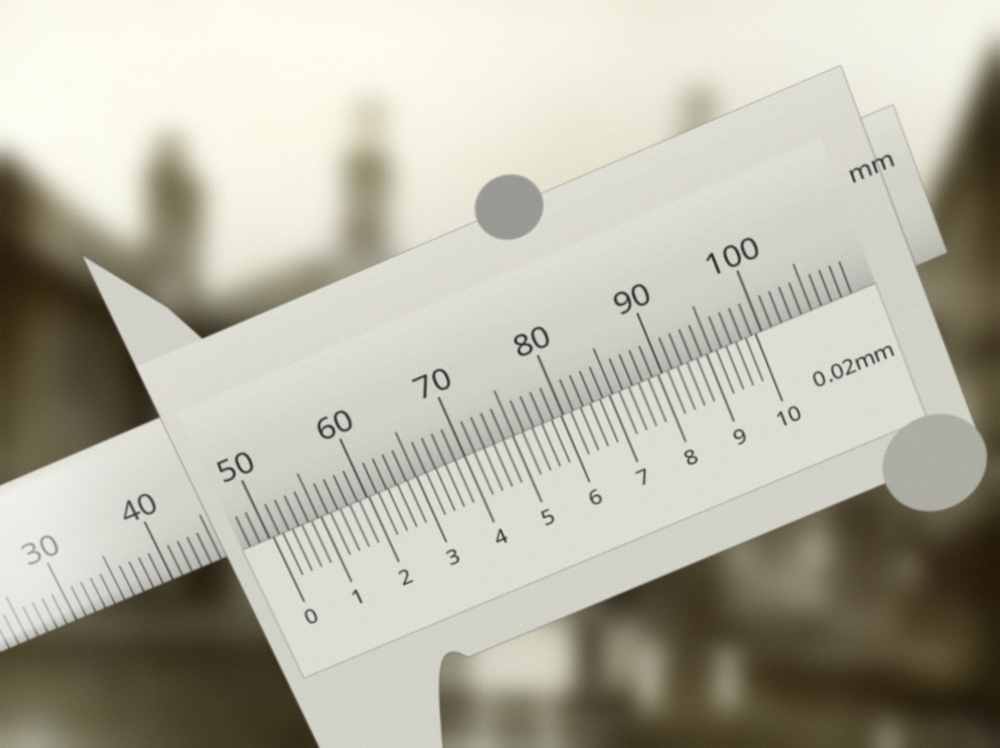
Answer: 50.4 mm
